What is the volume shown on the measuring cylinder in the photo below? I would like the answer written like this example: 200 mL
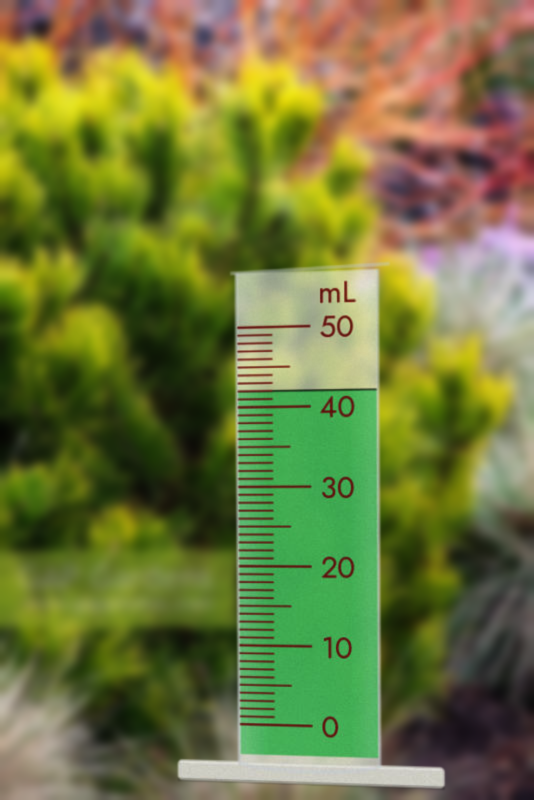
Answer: 42 mL
